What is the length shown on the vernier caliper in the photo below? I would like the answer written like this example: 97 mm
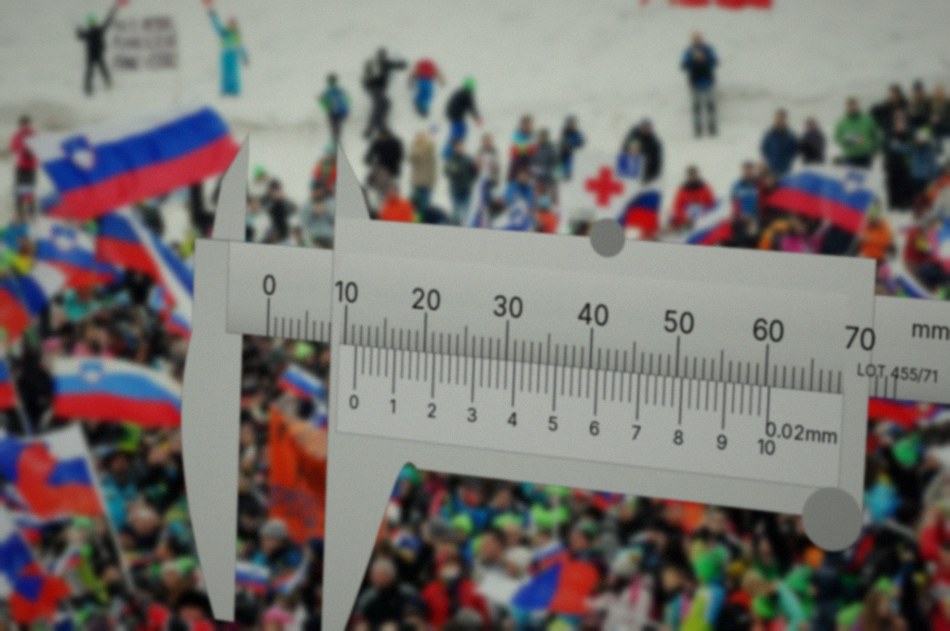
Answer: 11.4 mm
